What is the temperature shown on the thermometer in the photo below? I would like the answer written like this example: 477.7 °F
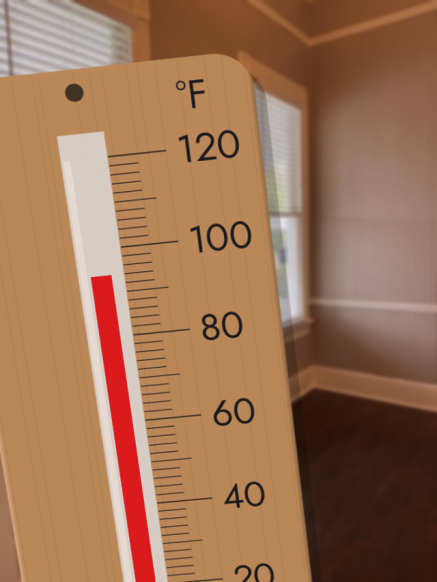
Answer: 94 °F
